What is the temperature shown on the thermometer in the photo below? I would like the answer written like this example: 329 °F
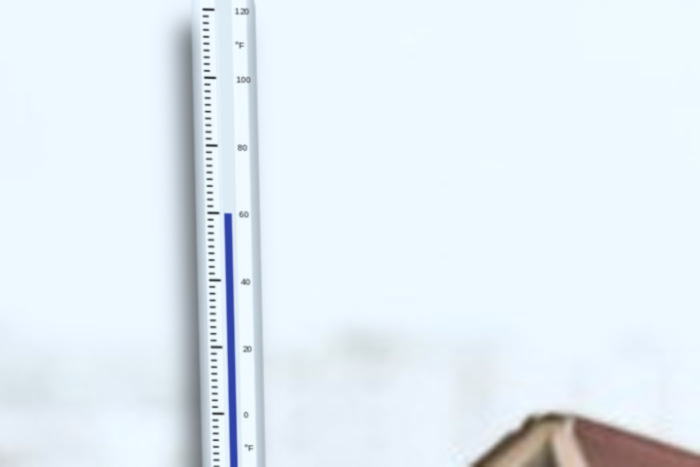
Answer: 60 °F
